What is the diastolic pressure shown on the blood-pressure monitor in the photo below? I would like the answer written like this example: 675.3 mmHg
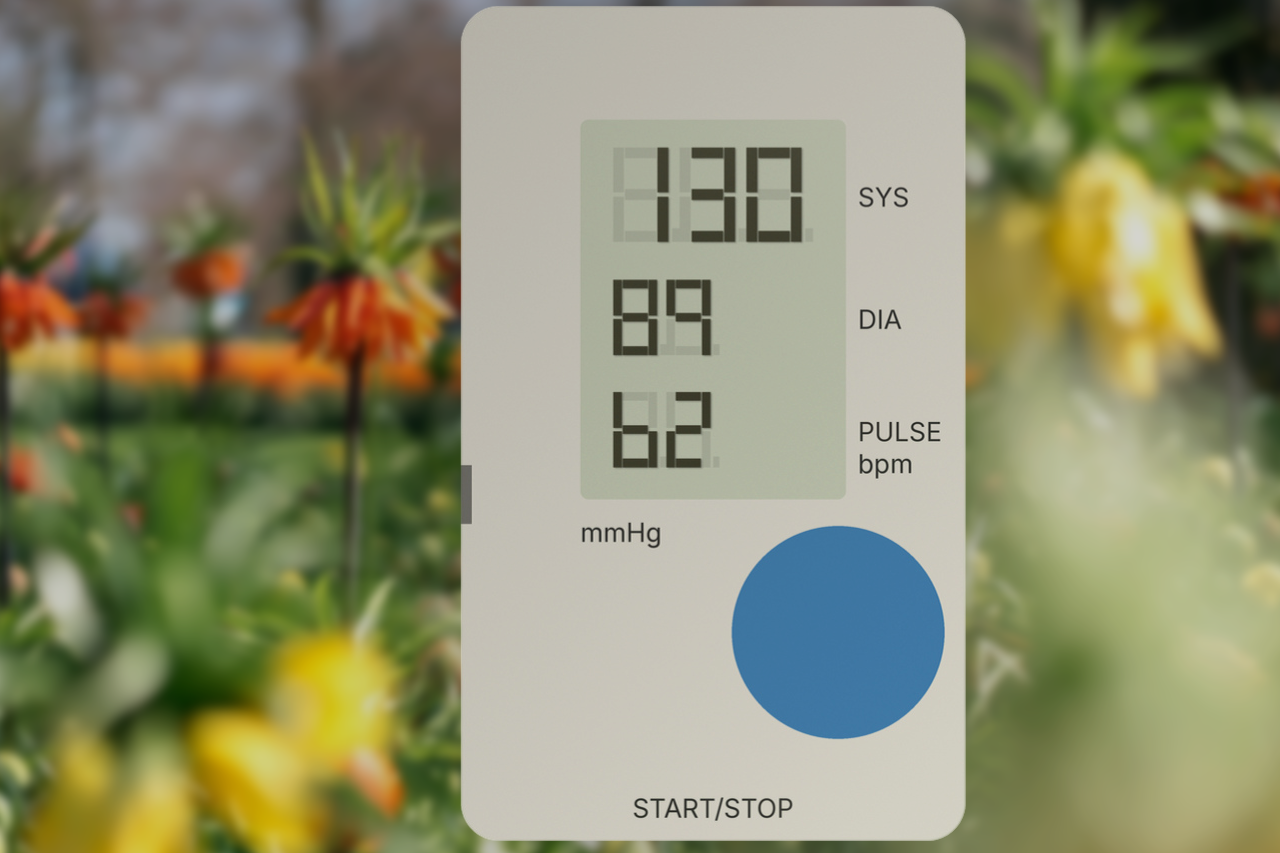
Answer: 89 mmHg
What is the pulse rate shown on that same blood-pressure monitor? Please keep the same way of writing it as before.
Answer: 62 bpm
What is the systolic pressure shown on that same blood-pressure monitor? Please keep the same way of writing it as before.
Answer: 130 mmHg
